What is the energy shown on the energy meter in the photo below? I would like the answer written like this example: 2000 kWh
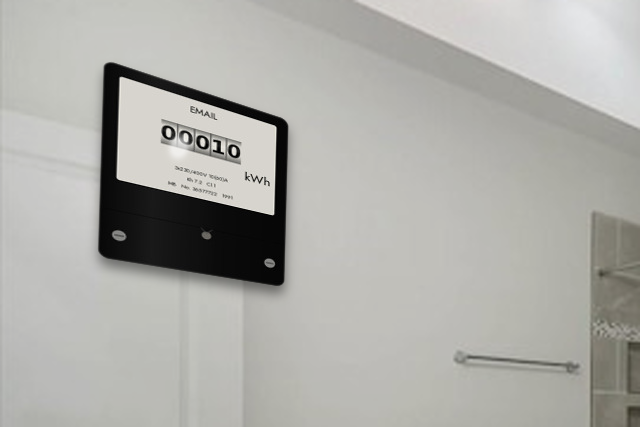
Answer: 10 kWh
